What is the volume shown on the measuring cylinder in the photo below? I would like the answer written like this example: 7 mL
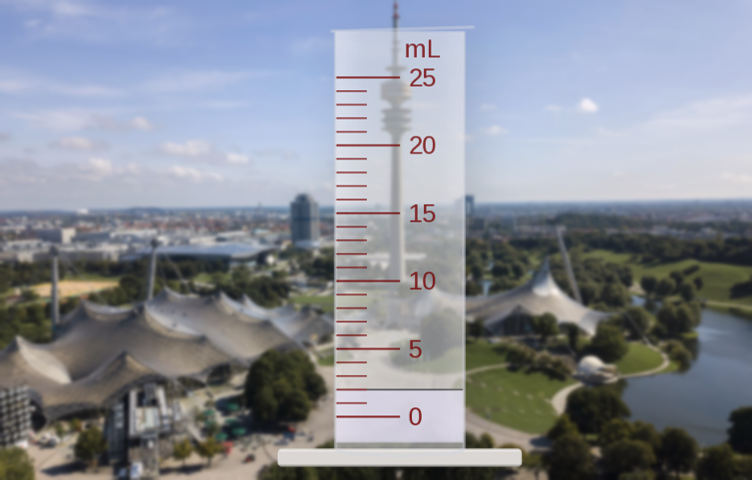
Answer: 2 mL
